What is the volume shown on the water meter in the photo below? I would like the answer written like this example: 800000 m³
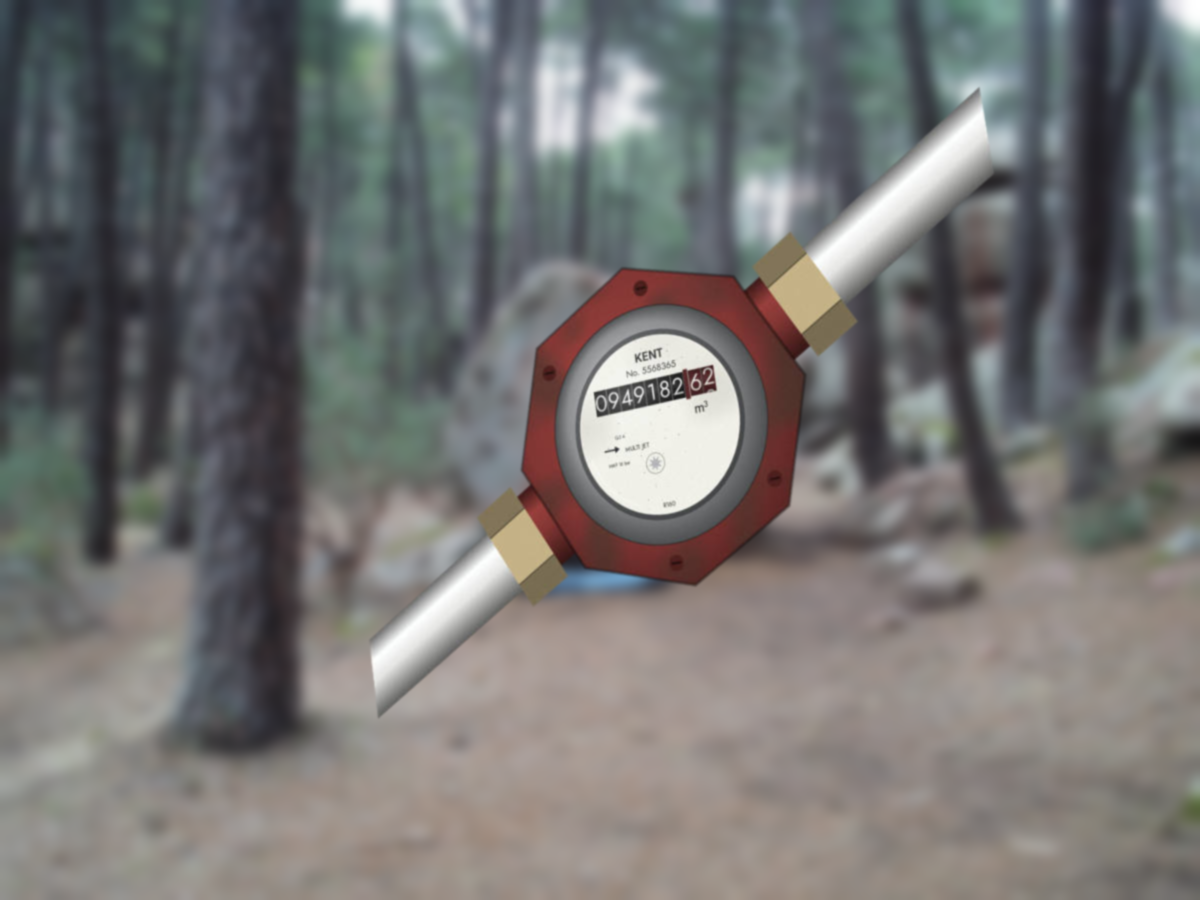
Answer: 949182.62 m³
